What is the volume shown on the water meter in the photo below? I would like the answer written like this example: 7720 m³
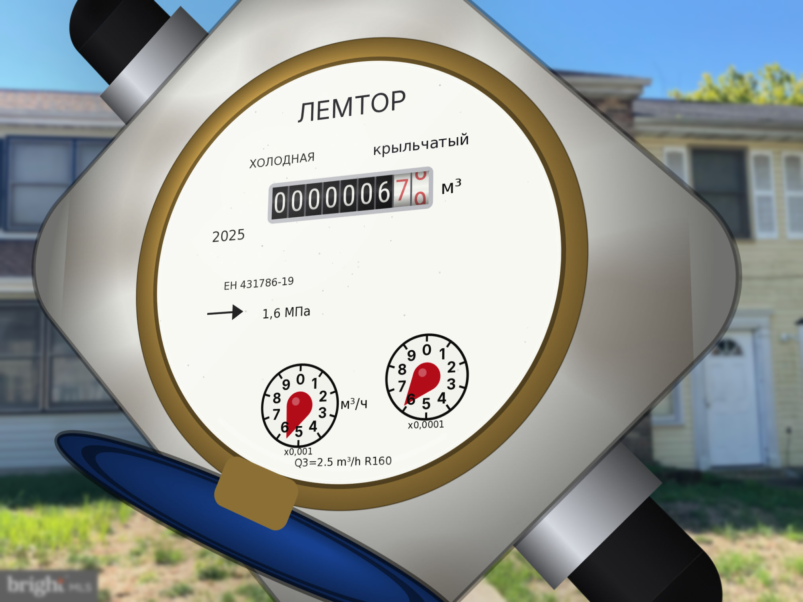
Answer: 6.7856 m³
